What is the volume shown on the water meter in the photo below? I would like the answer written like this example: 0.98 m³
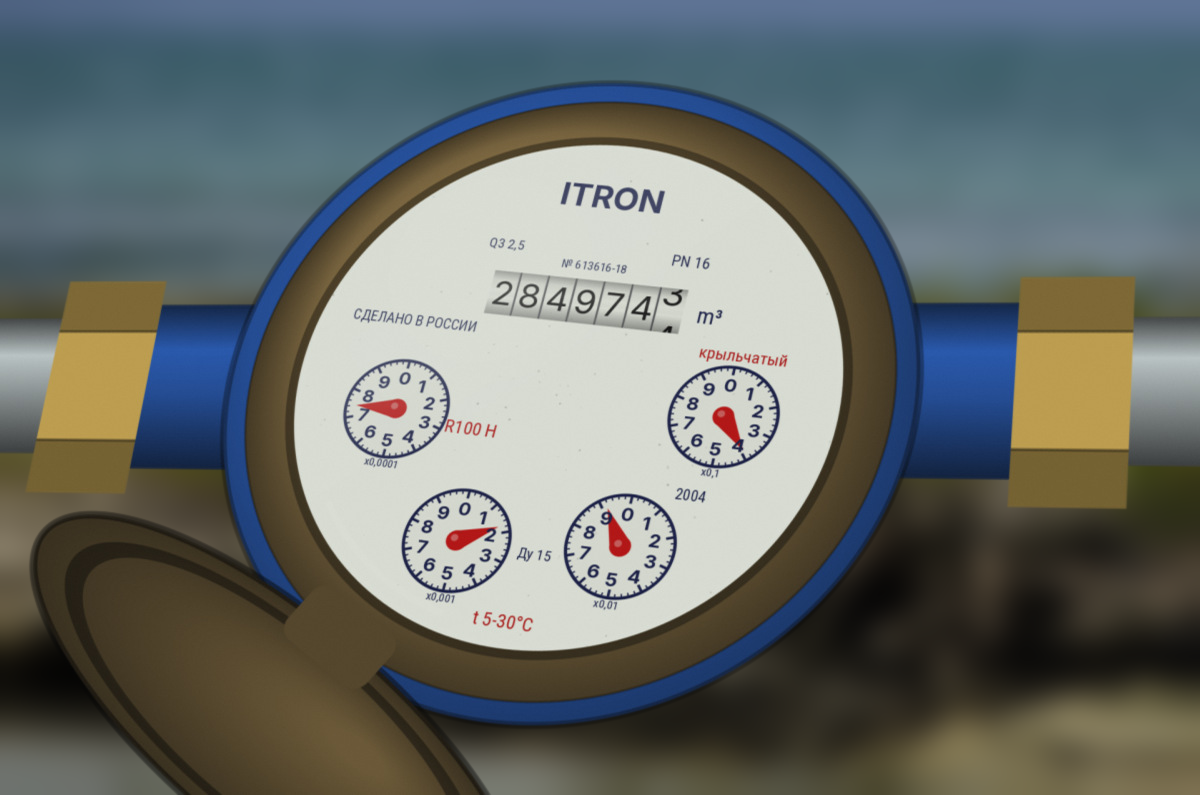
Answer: 2849743.3917 m³
